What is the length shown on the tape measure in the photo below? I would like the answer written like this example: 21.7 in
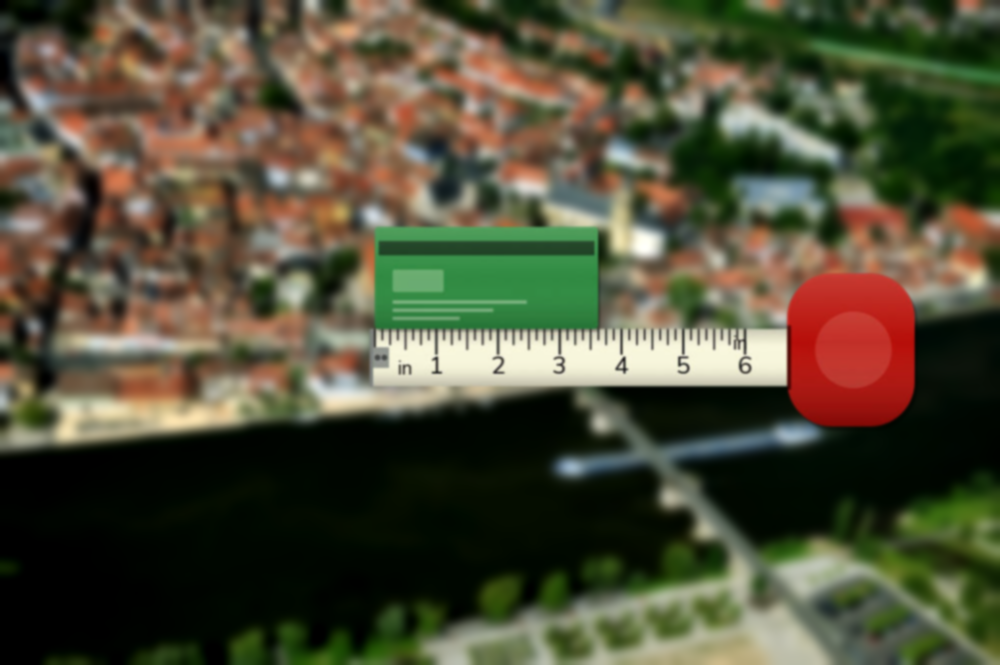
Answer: 3.625 in
